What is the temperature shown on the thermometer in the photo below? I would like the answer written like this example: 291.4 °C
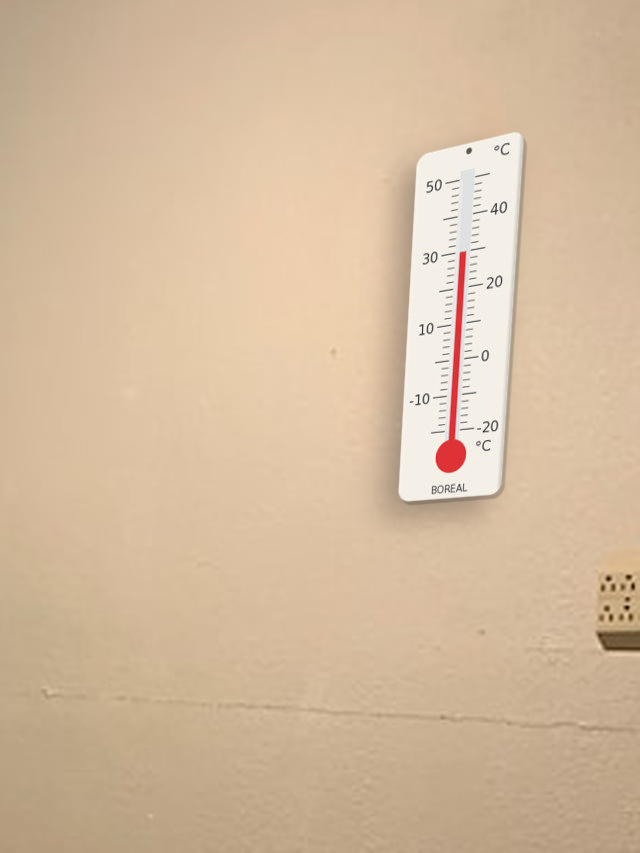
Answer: 30 °C
